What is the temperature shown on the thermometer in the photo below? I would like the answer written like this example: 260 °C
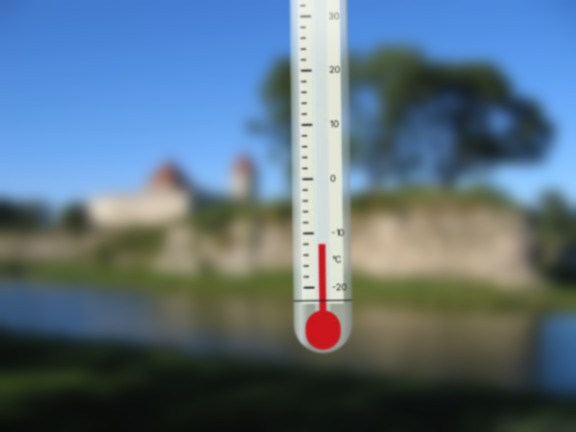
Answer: -12 °C
